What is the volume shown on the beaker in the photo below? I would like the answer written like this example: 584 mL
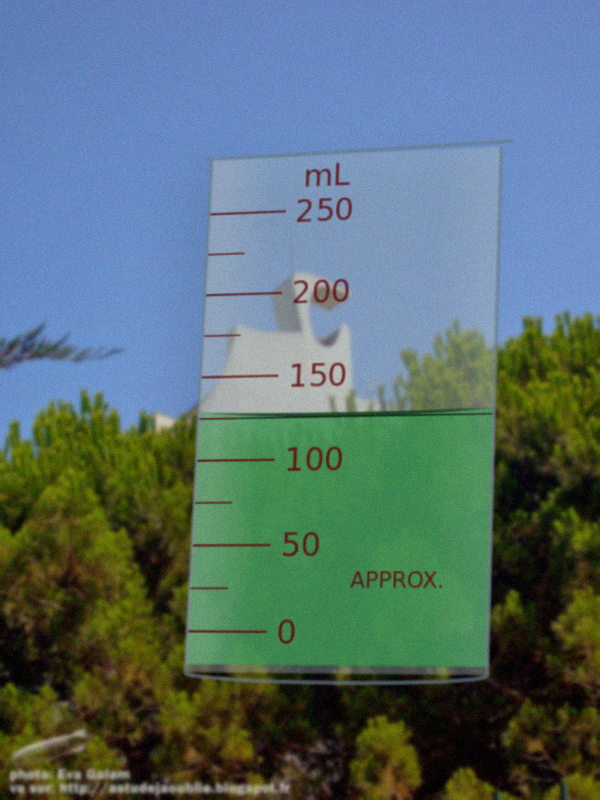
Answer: 125 mL
